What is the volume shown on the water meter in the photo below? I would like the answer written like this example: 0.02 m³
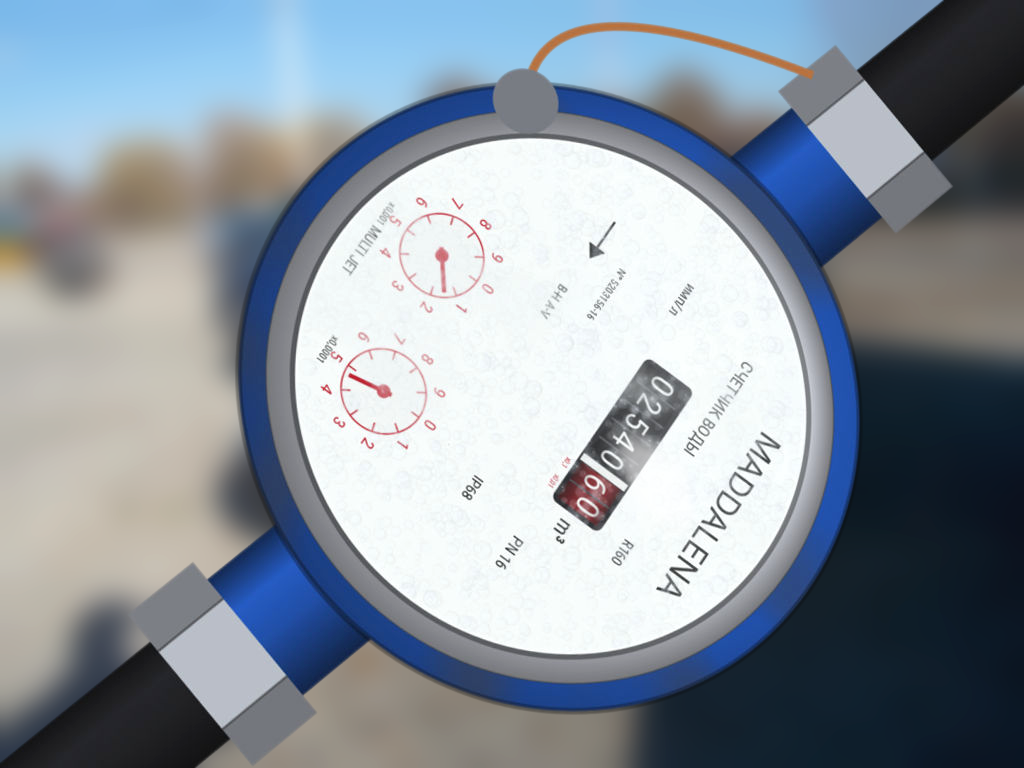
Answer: 2540.6014 m³
